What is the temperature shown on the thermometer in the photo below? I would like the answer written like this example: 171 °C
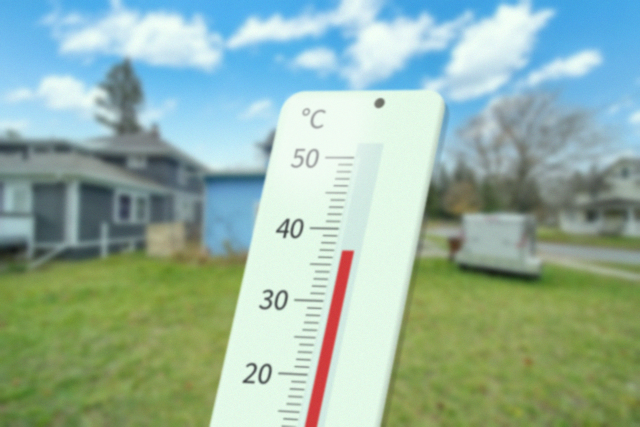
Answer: 37 °C
